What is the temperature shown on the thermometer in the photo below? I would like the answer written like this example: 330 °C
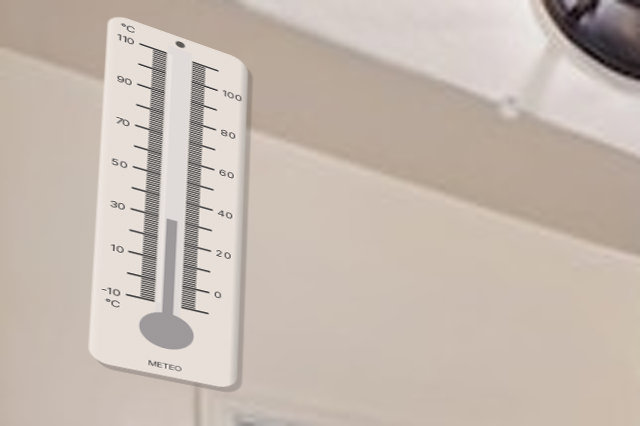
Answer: 30 °C
